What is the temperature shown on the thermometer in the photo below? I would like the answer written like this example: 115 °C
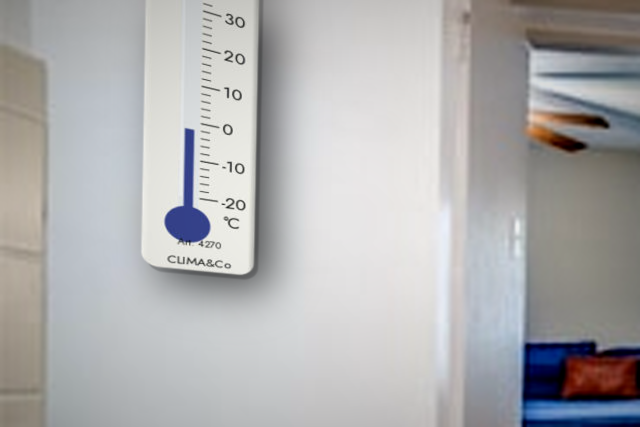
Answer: -2 °C
